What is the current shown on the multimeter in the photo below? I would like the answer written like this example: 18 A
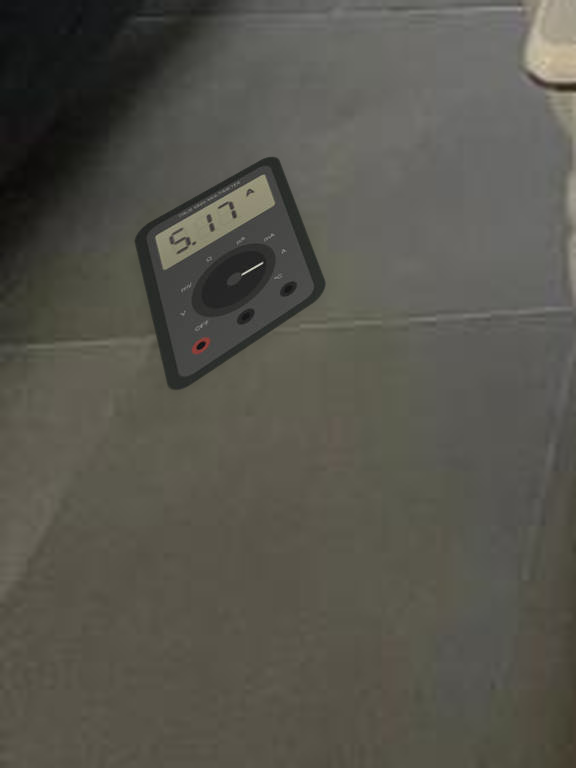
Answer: 5.17 A
